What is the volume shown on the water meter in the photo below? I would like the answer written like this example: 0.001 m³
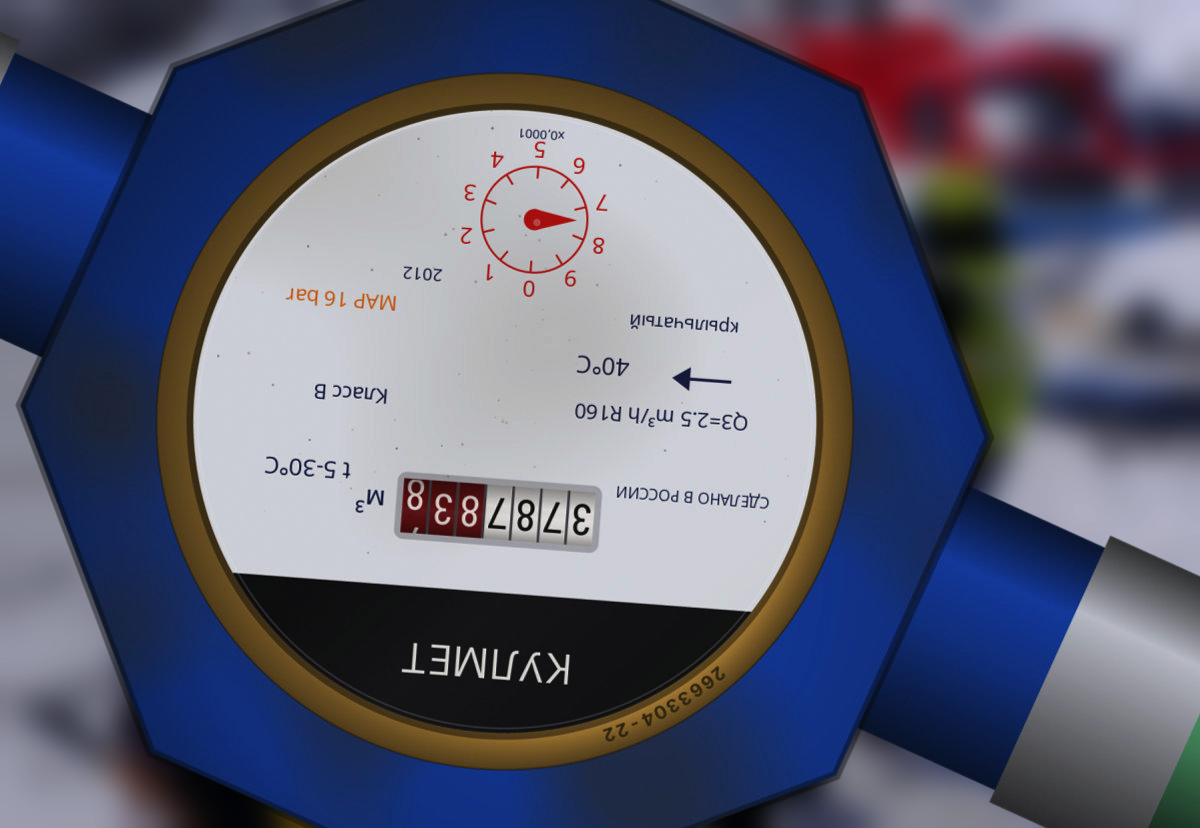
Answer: 3787.8377 m³
